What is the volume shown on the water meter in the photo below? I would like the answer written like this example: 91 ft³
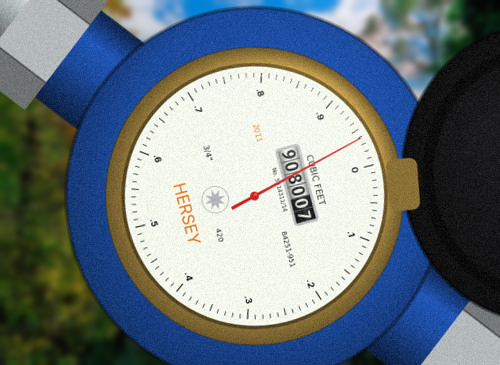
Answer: 908006.96 ft³
